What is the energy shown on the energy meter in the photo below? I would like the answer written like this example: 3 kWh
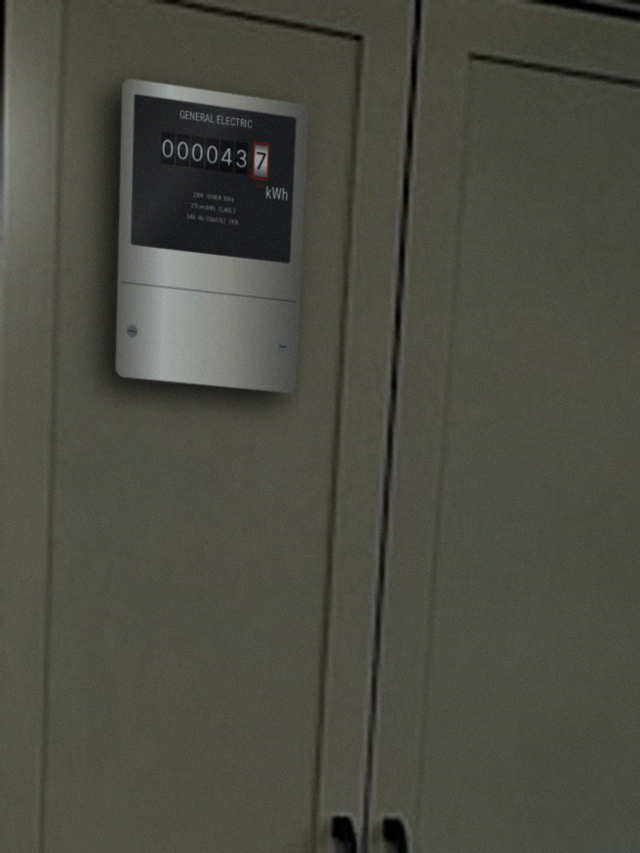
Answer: 43.7 kWh
